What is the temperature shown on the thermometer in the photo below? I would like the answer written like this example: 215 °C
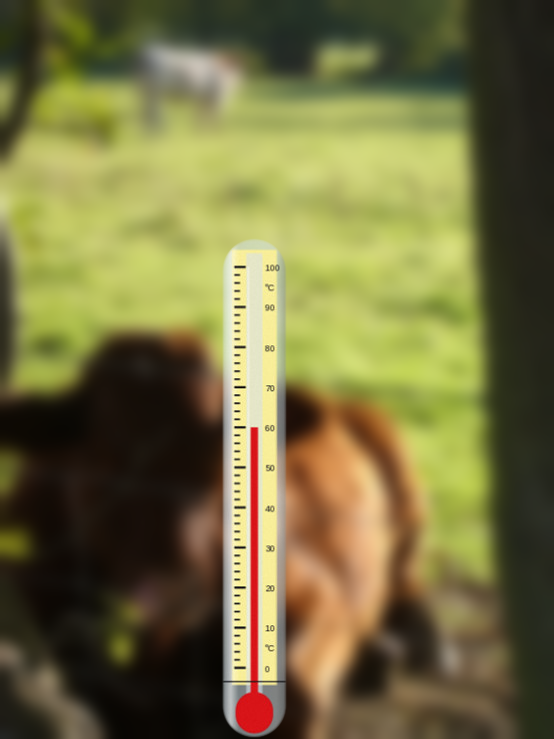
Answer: 60 °C
